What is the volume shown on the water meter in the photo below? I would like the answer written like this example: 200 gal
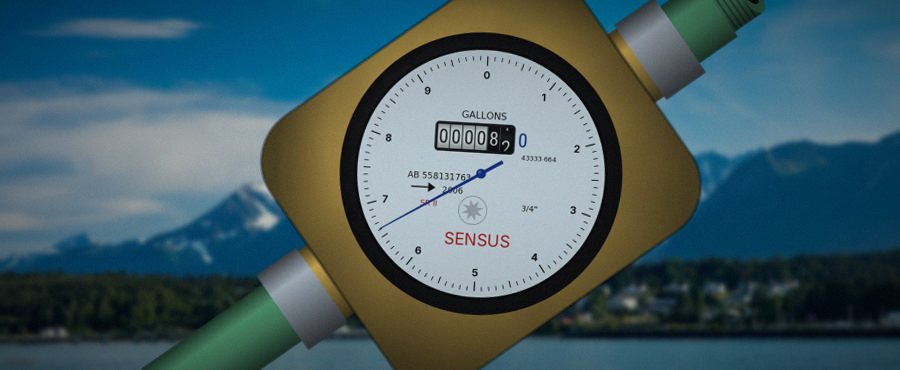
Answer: 816.6 gal
